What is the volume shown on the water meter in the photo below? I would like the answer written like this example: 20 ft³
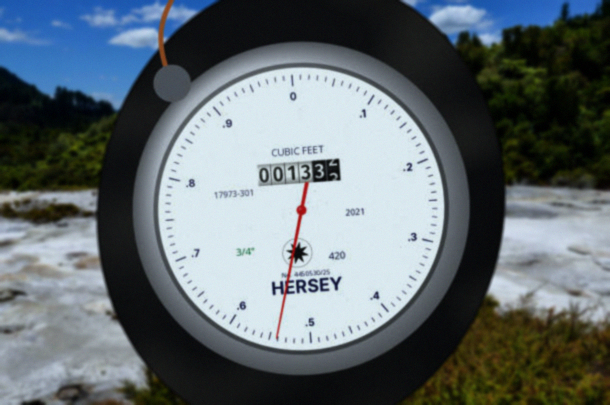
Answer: 1332.54 ft³
